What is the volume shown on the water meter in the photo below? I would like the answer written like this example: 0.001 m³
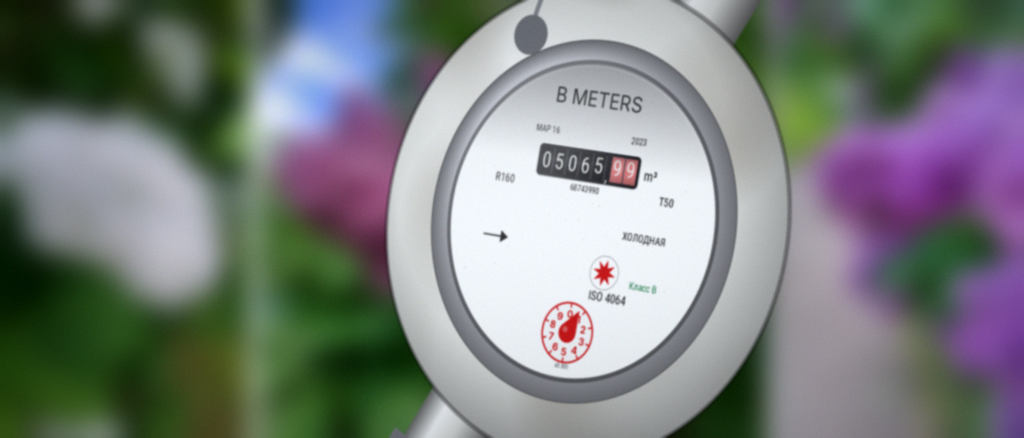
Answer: 5065.990 m³
